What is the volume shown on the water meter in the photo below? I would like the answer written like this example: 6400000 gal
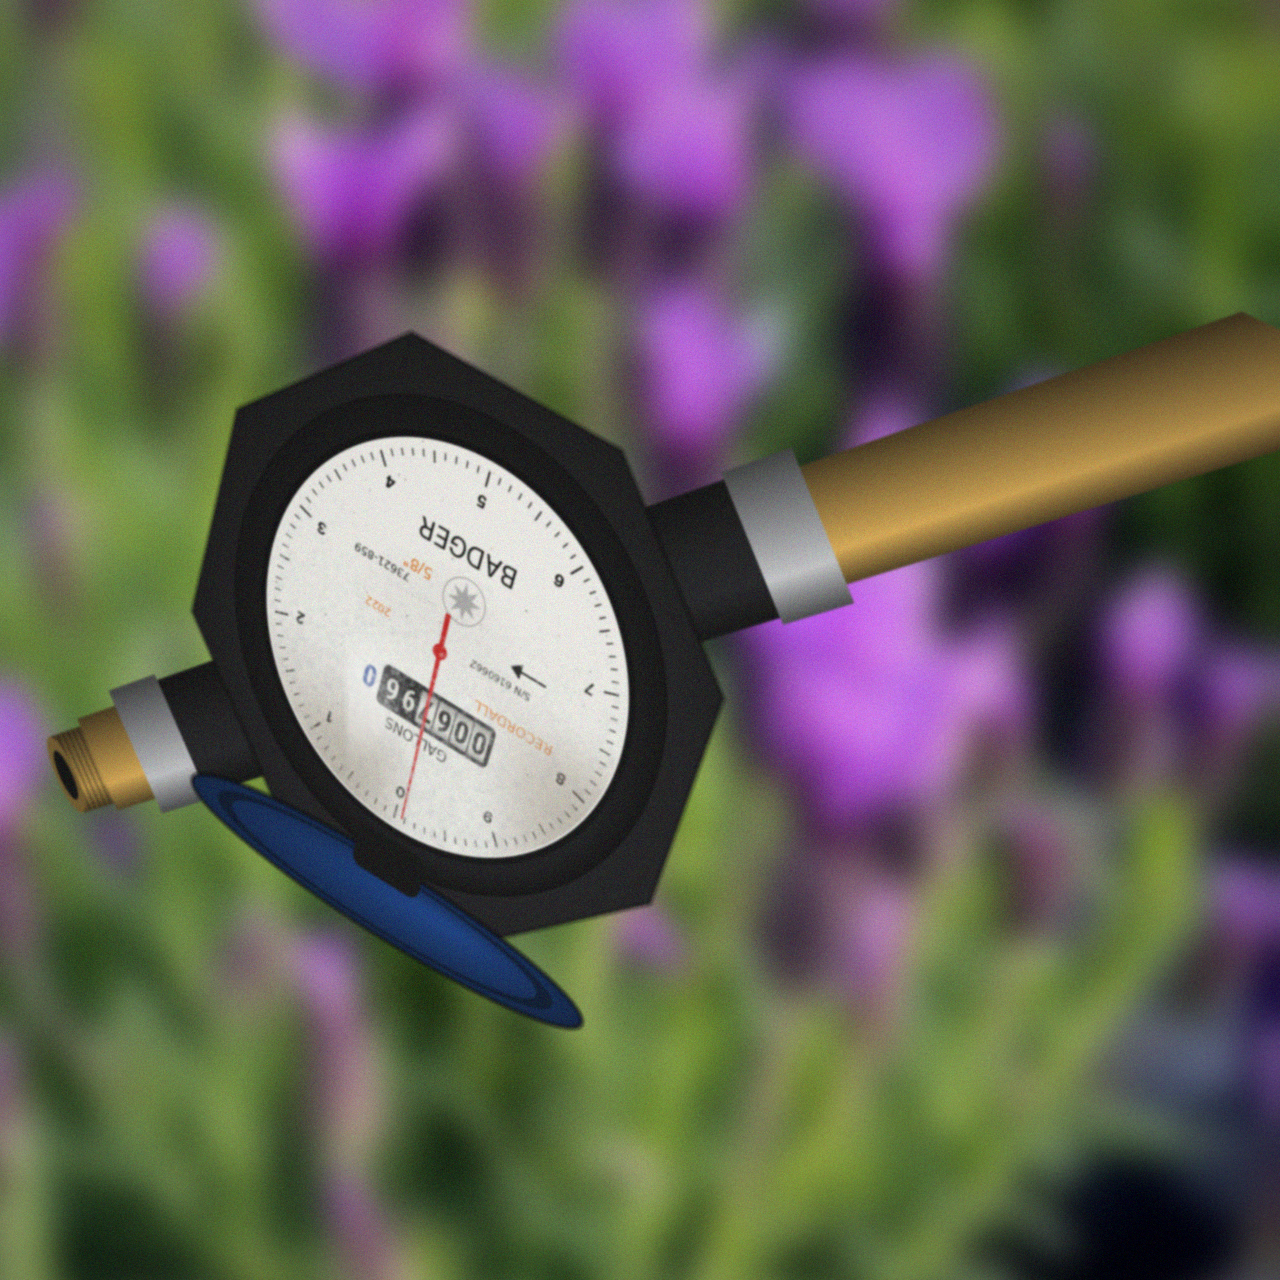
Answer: 67959.9 gal
